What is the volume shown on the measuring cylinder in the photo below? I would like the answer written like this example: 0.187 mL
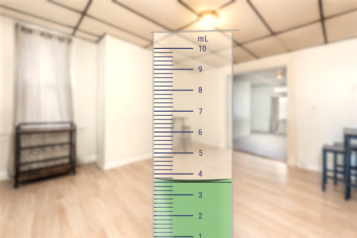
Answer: 3.6 mL
